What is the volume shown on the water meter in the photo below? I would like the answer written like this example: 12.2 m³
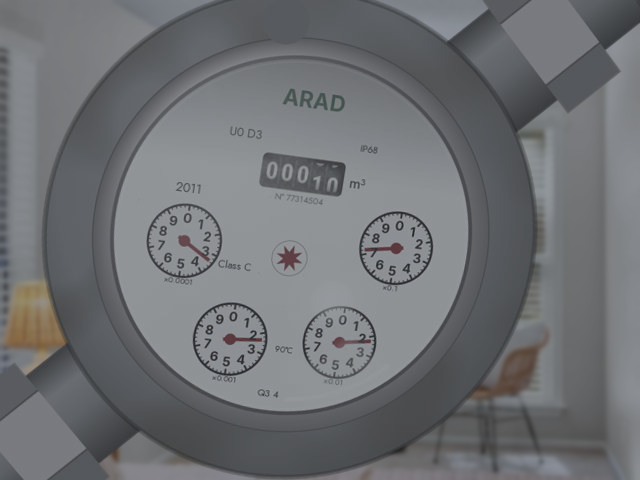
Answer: 9.7223 m³
